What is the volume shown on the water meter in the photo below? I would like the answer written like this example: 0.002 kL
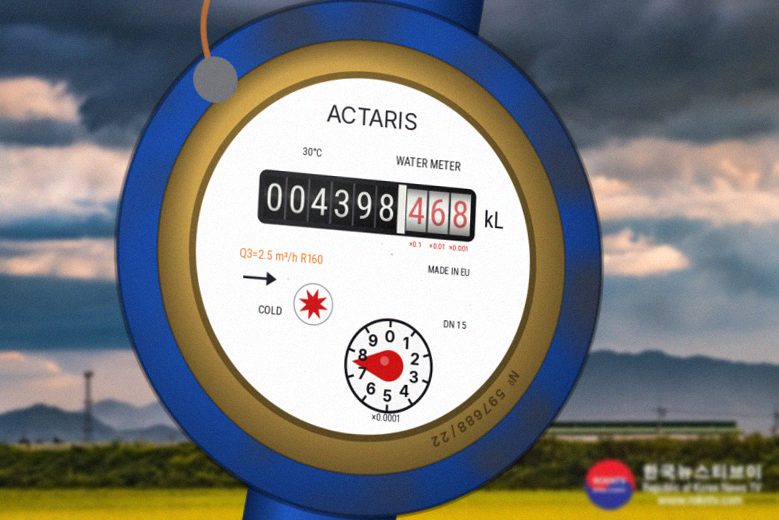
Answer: 4398.4687 kL
